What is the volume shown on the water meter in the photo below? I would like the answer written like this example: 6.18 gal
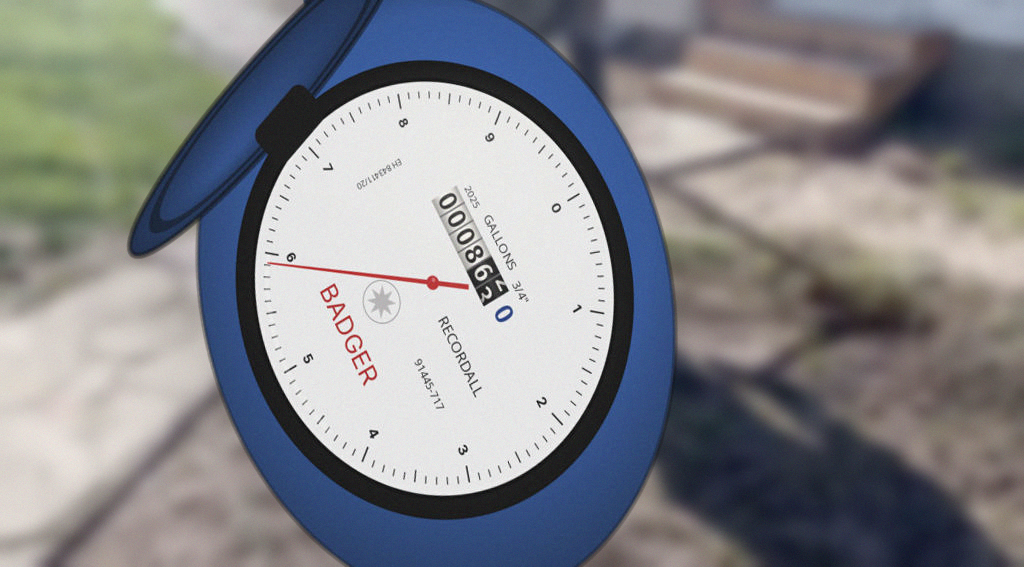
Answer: 8625.9 gal
